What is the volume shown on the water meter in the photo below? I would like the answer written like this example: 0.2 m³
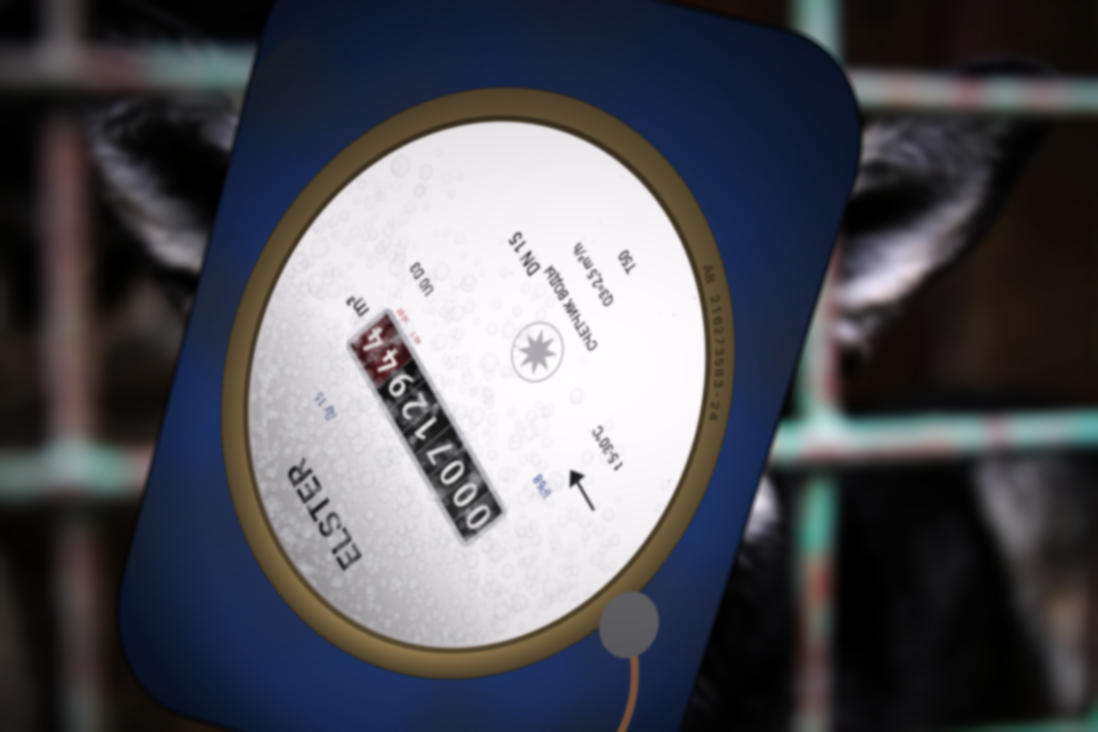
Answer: 7129.44 m³
